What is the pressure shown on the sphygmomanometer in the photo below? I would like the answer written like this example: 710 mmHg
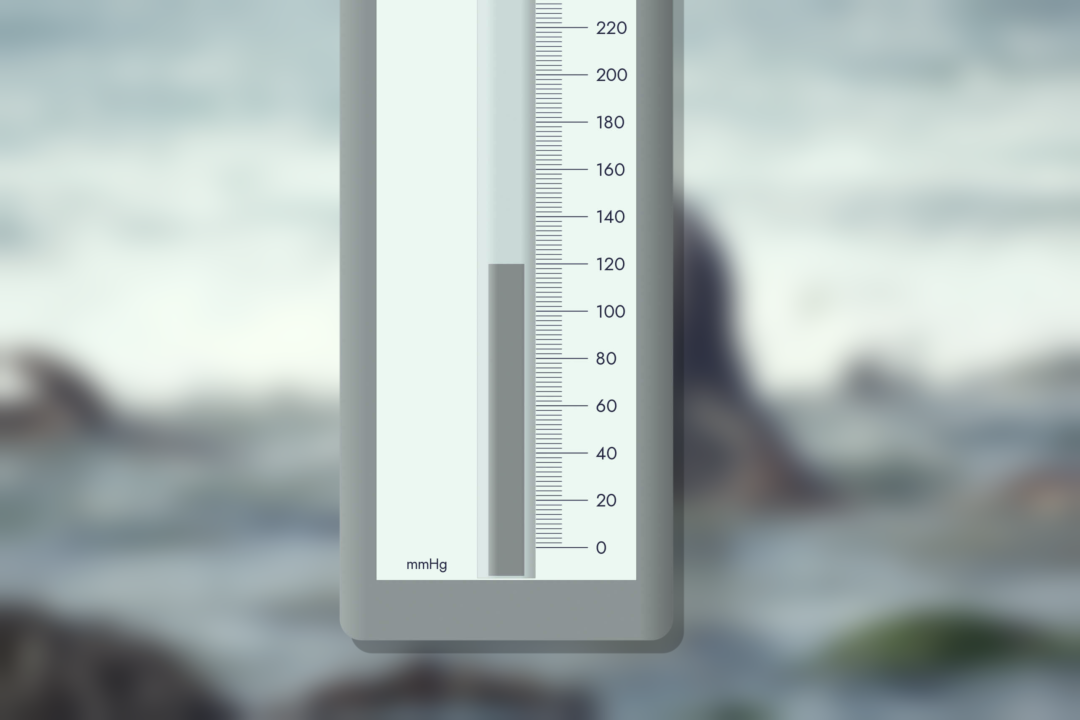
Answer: 120 mmHg
